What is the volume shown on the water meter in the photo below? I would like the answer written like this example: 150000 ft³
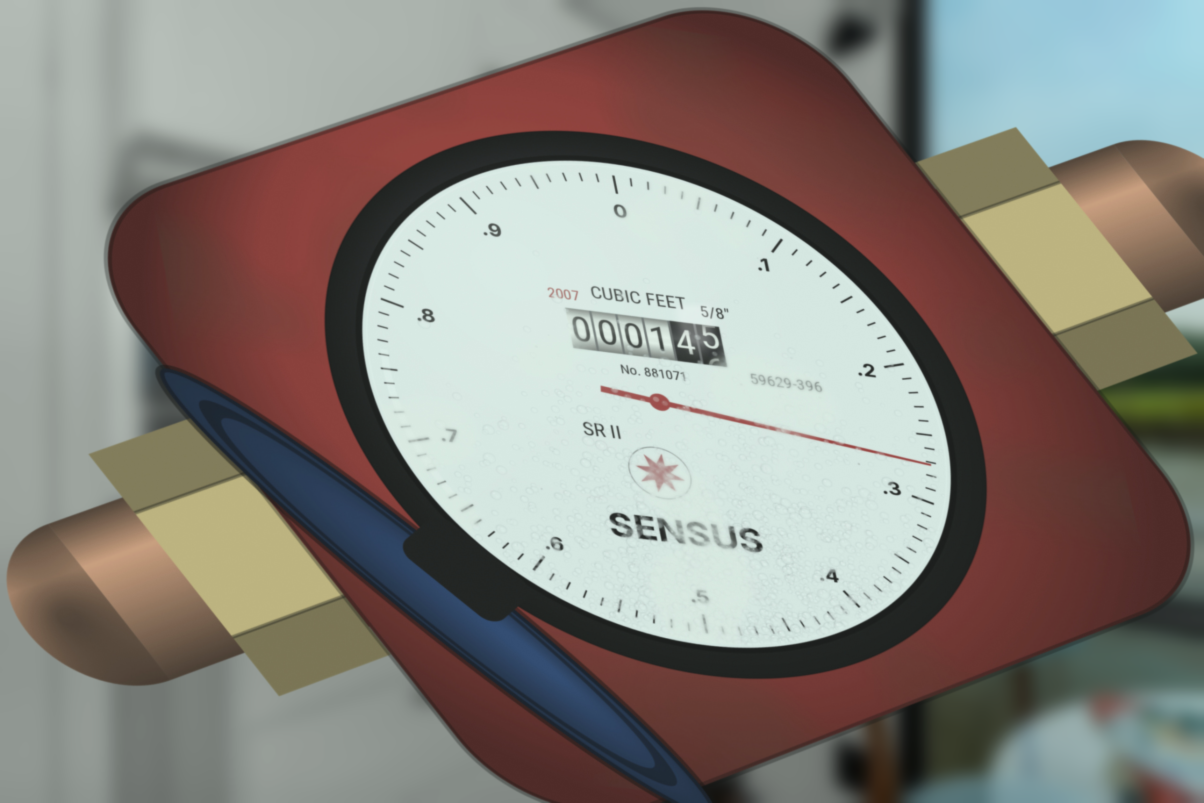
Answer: 145.27 ft³
